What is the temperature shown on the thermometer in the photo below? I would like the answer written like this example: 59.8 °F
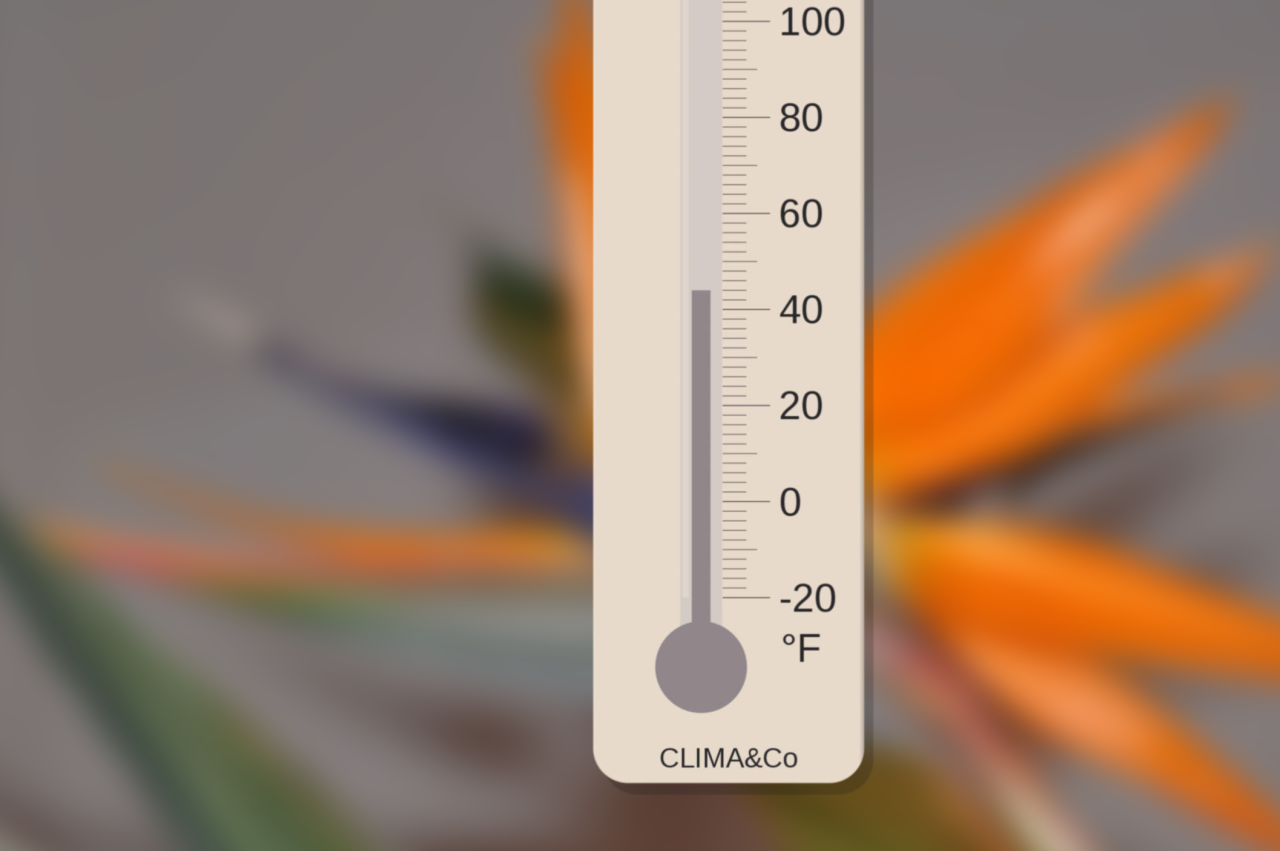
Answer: 44 °F
